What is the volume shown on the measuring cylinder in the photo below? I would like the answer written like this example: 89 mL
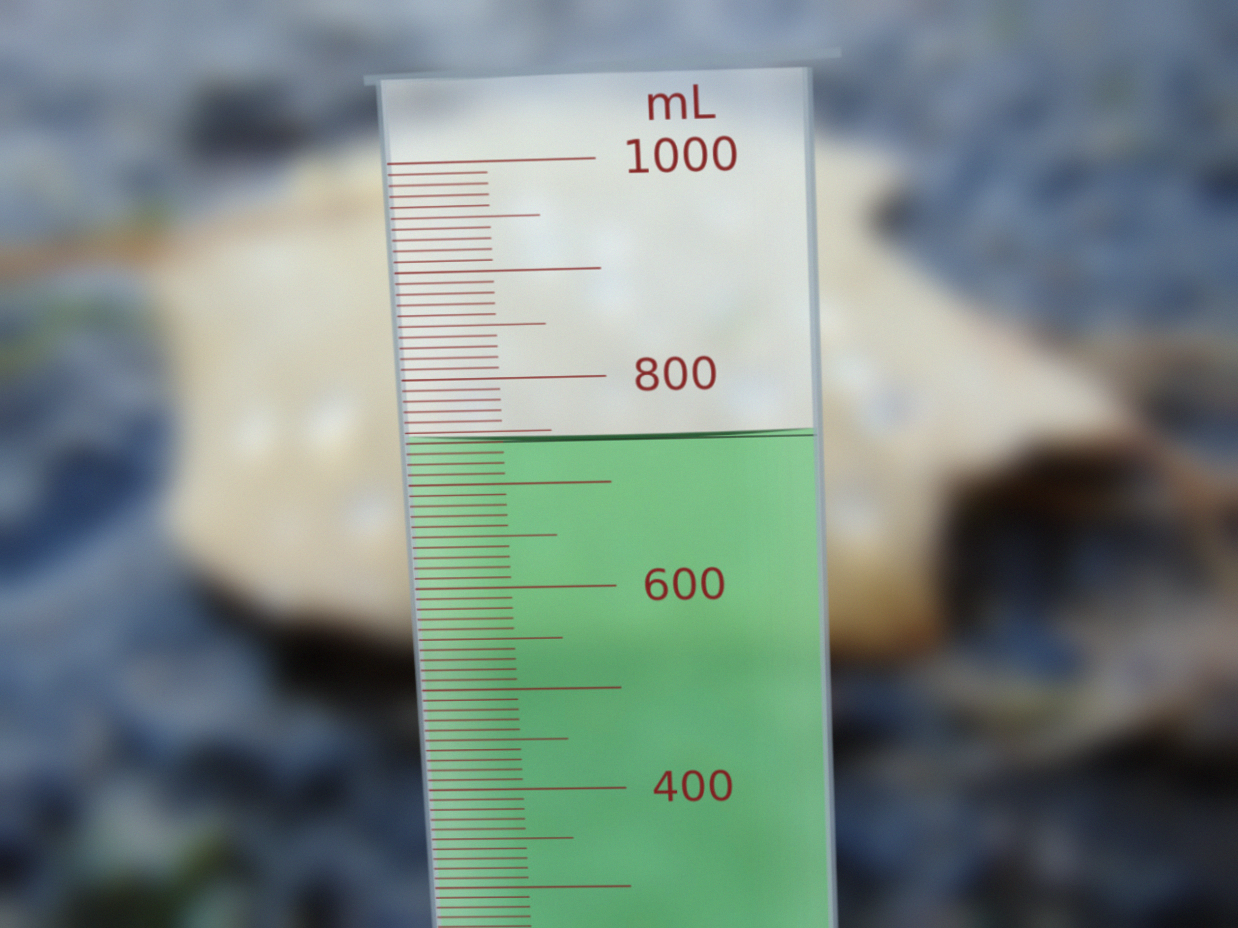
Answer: 740 mL
